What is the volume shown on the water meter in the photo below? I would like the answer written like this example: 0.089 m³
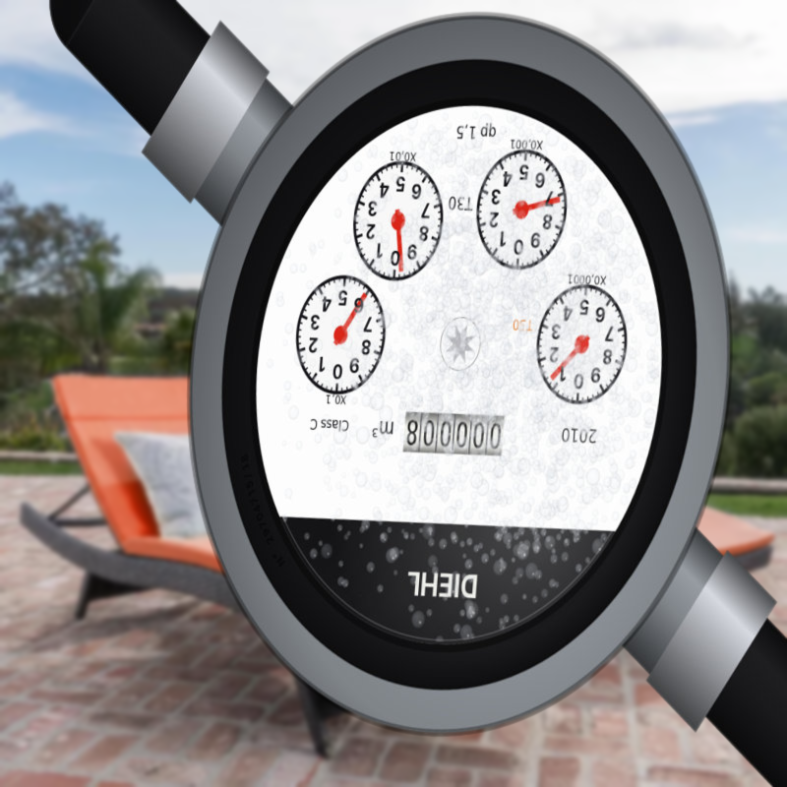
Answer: 8.5971 m³
